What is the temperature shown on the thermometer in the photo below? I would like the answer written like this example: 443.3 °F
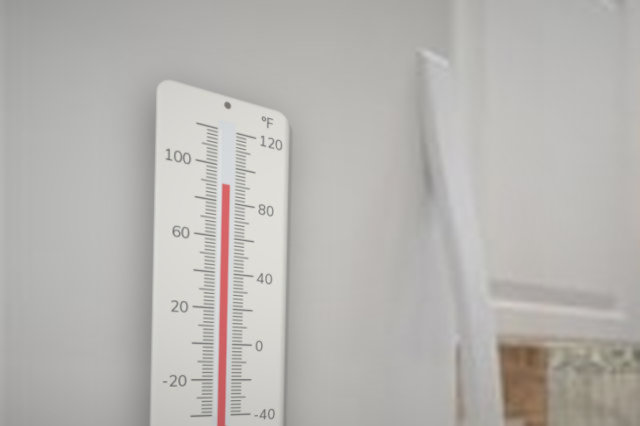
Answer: 90 °F
